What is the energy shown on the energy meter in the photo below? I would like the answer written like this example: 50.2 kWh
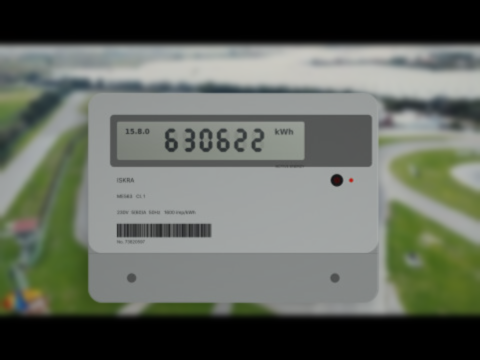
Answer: 630622 kWh
